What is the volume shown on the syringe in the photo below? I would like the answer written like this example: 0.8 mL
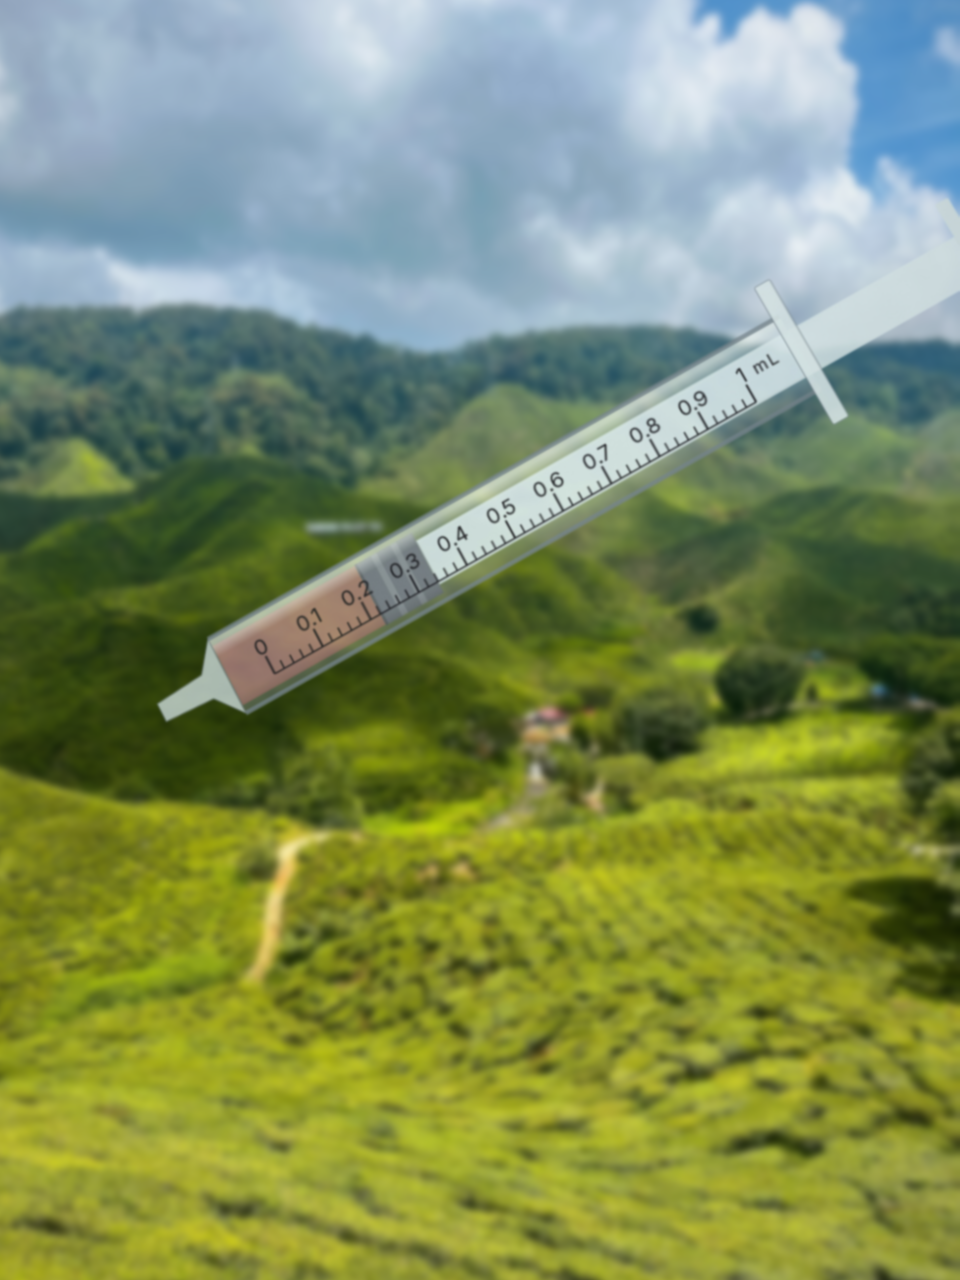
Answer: 0.22 mL
